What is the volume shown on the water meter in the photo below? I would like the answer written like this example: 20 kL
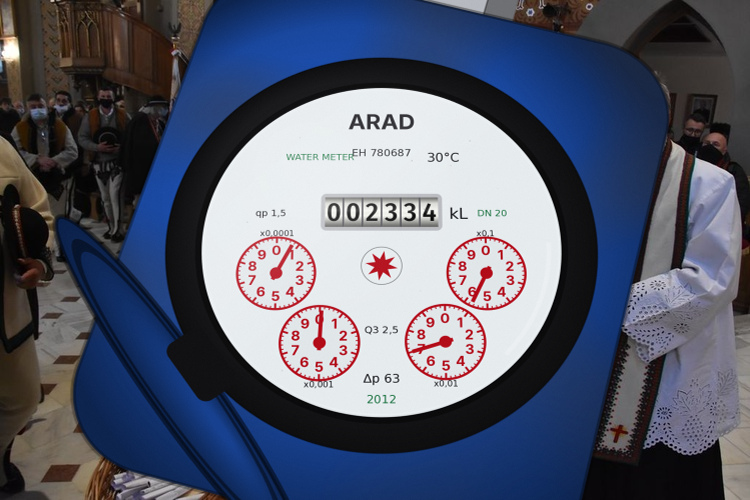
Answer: 2334.5700 kL
